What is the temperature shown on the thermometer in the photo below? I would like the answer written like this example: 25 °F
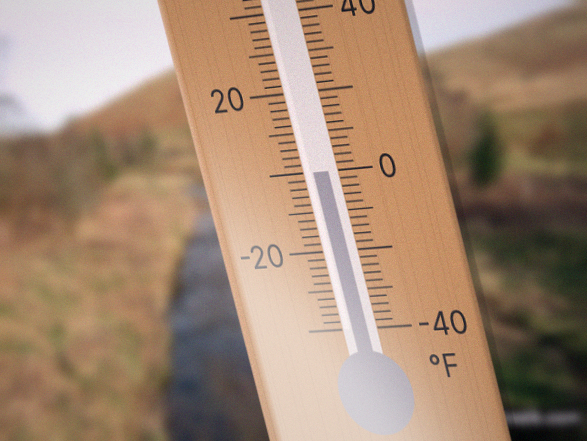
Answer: 0 °F
